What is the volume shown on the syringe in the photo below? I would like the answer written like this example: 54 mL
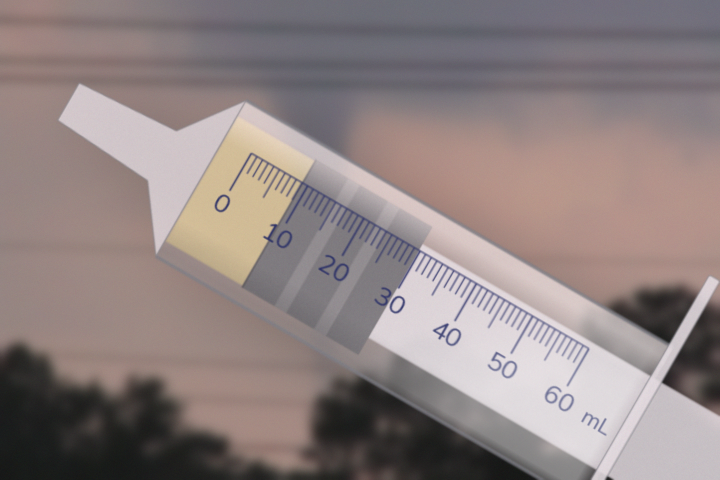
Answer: 9 mL
